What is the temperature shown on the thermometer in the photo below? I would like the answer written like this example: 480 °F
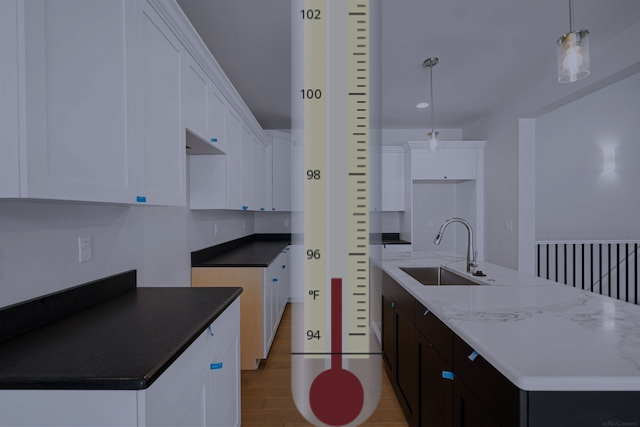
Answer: 95.4 °F
